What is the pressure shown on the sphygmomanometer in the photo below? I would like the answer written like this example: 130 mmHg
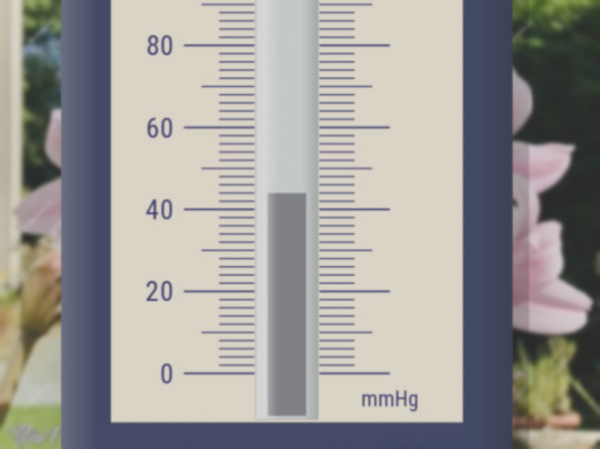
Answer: 44 mmHg
